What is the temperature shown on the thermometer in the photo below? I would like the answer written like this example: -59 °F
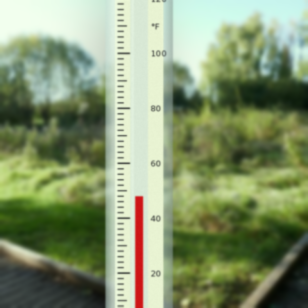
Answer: 48 °F
